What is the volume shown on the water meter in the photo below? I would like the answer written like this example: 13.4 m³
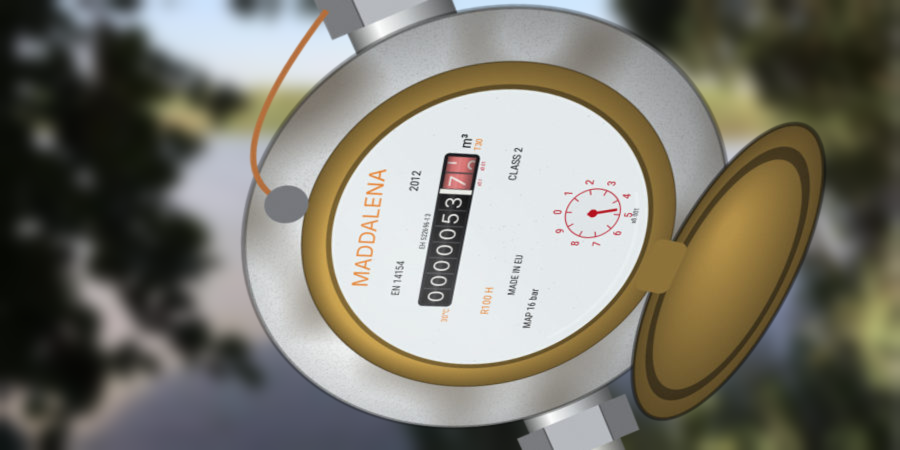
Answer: 53.714 m³
